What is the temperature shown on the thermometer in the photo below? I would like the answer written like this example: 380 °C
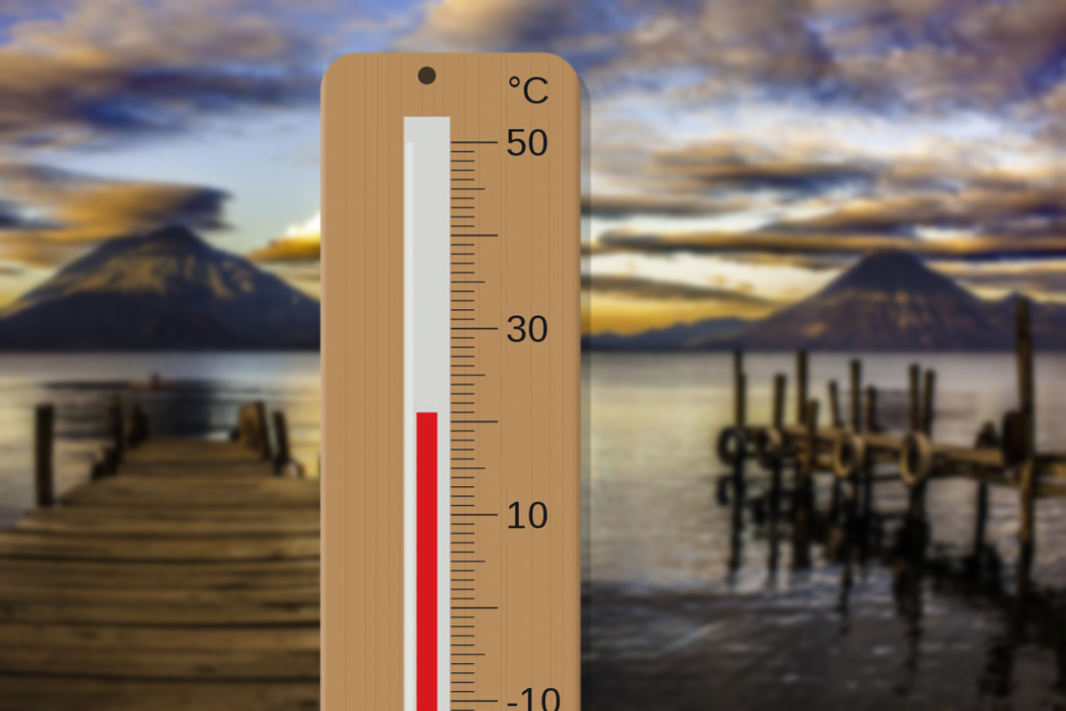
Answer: 21 °C
